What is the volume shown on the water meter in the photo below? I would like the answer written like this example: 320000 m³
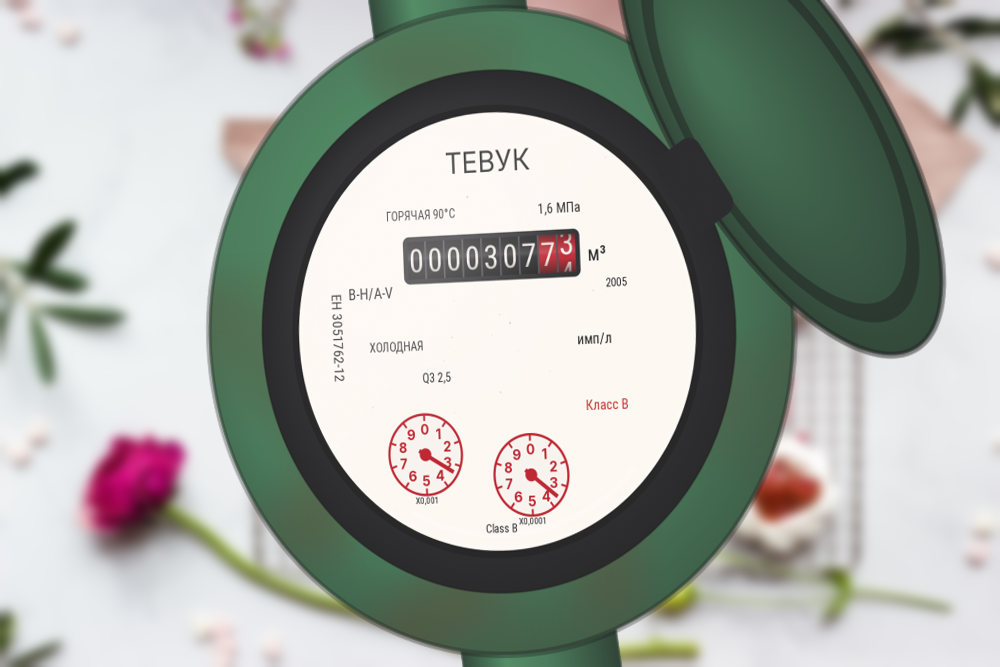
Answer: 307.7333 m³
